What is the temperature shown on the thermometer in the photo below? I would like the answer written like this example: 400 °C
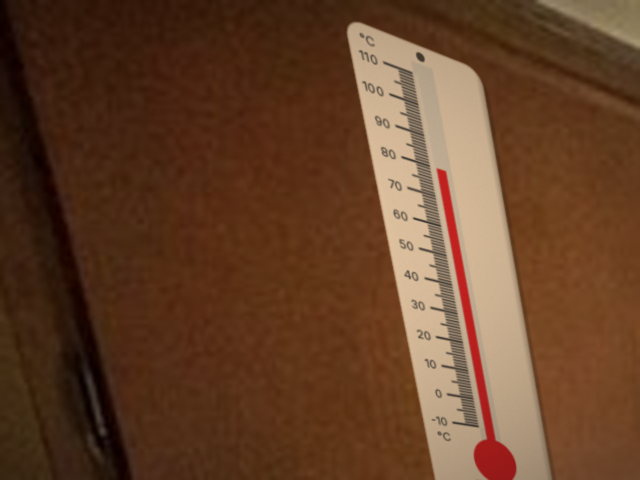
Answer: 80 °C
